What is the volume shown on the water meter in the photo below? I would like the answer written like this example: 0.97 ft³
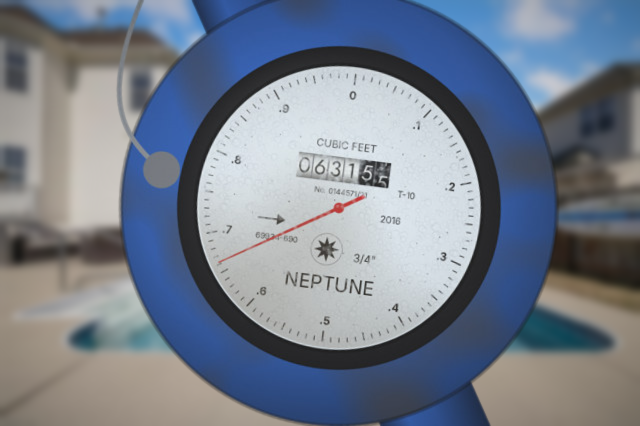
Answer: 63154.66 ft³
